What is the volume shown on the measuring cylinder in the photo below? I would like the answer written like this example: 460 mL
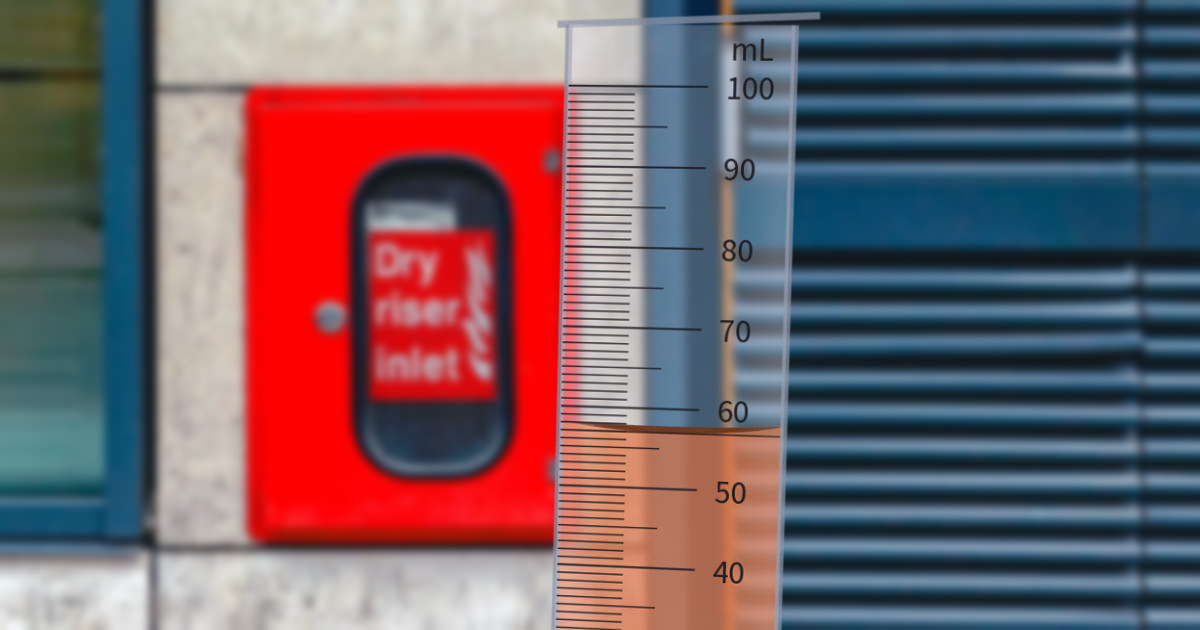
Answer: 57 mL
